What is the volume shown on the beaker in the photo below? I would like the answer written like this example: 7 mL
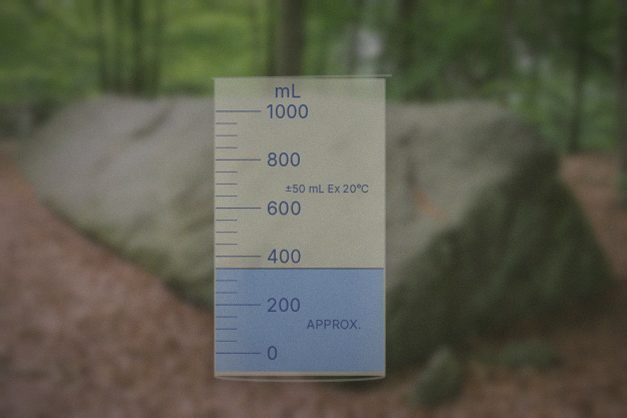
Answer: 350 mL
